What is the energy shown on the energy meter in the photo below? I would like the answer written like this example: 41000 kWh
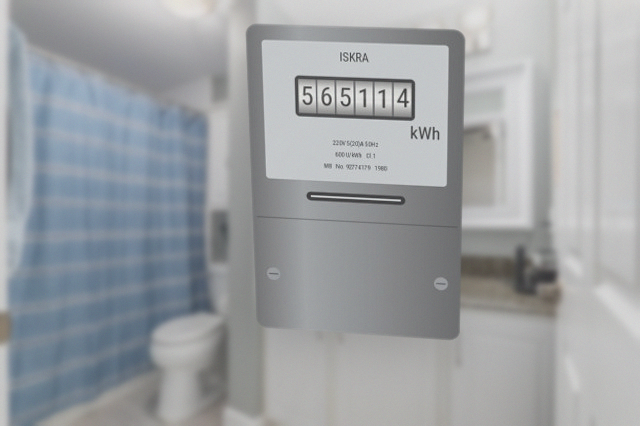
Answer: 565114 kWh
